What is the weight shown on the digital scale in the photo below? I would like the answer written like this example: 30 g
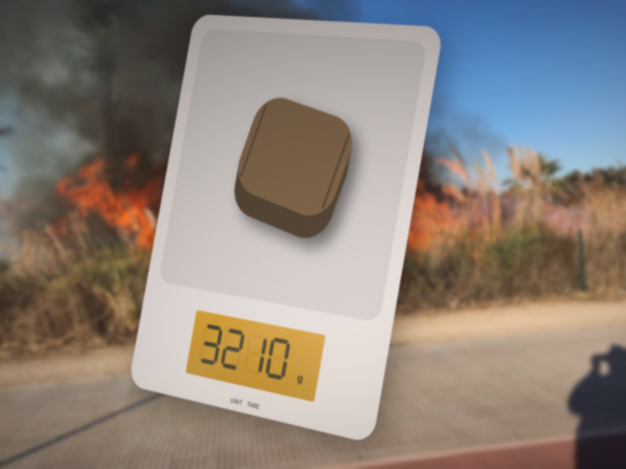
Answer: 3210 g
